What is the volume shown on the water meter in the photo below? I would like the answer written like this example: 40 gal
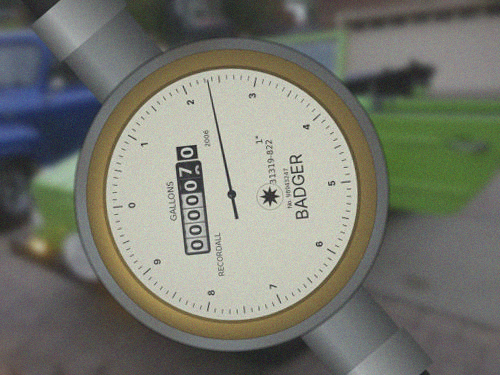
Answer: 72.3 gal
